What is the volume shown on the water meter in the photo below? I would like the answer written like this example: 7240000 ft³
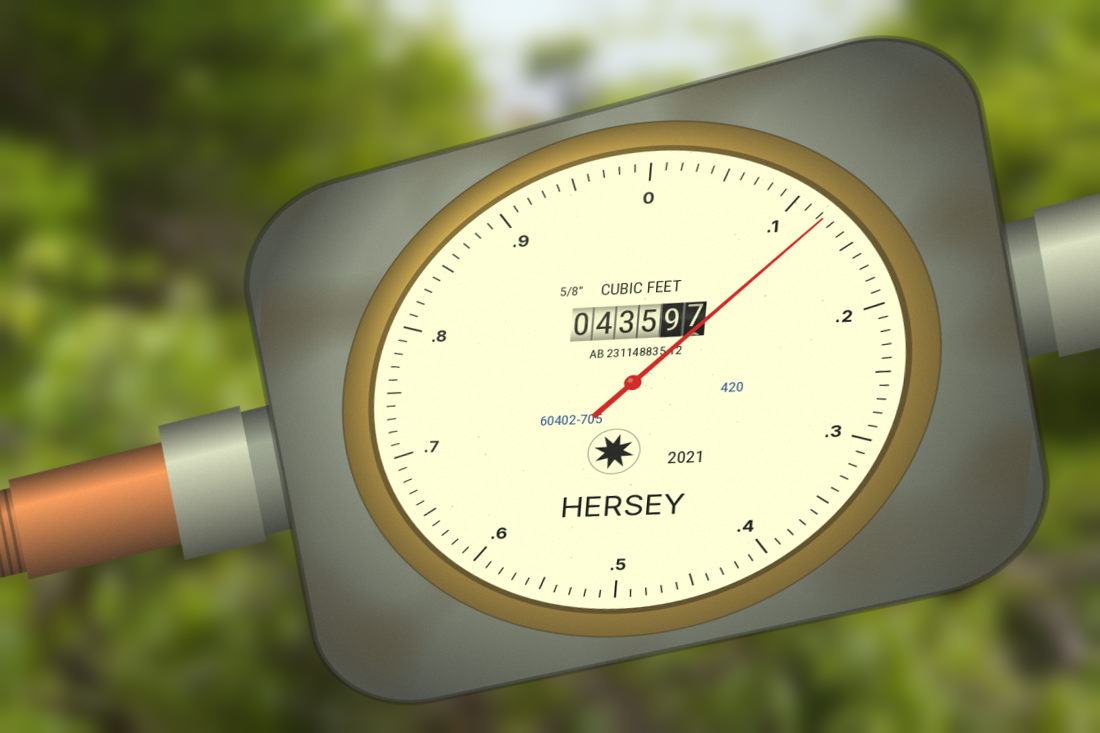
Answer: 43597.12 ft³
